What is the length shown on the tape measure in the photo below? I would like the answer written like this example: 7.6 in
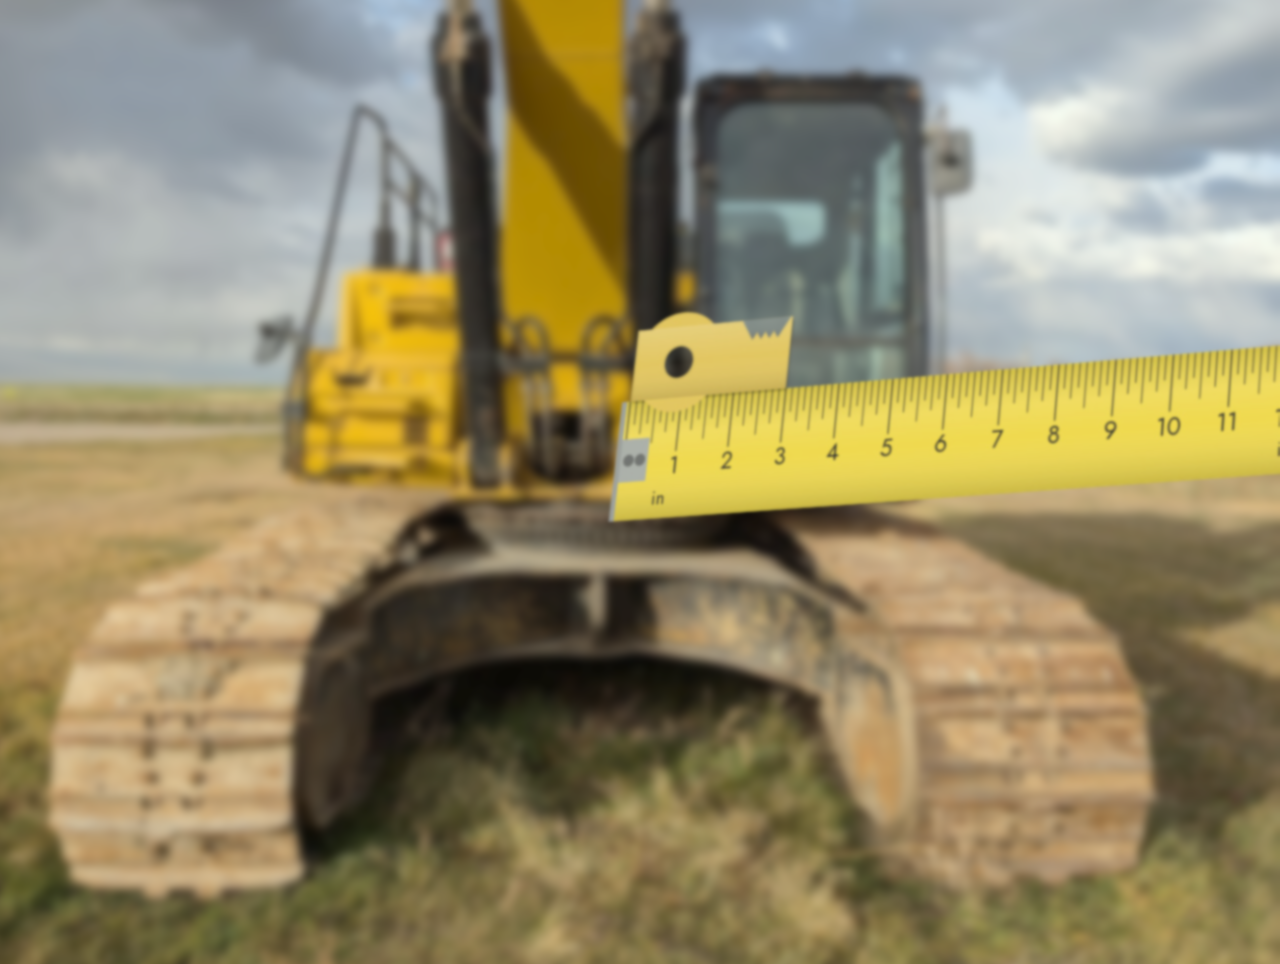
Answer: 3 in
